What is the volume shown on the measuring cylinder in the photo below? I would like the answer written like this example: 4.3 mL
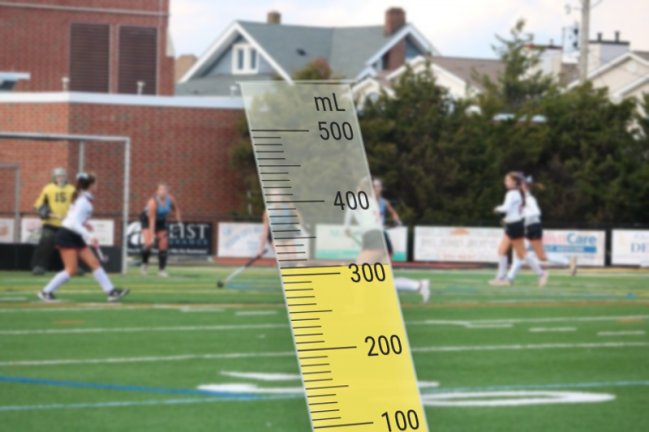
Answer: 310 mL
